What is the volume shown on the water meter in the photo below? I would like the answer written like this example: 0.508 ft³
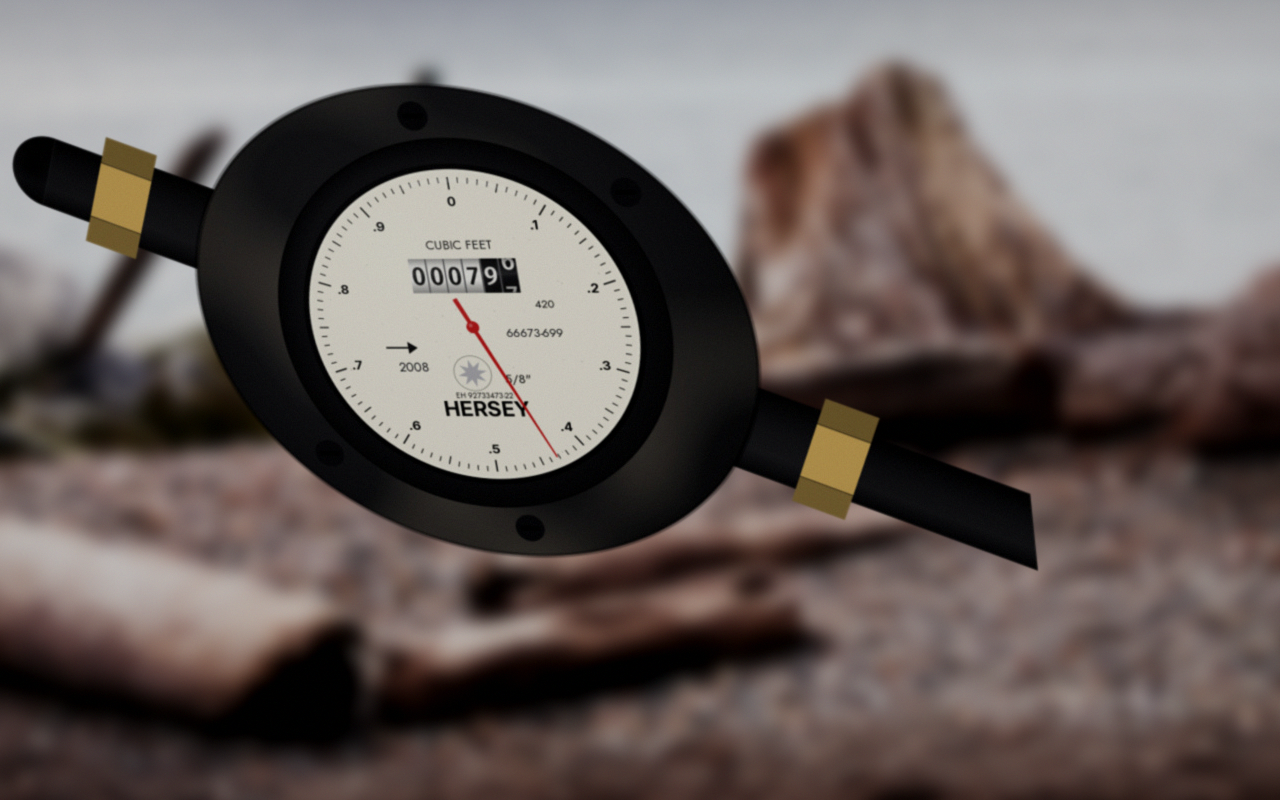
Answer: 796.43 ft³
